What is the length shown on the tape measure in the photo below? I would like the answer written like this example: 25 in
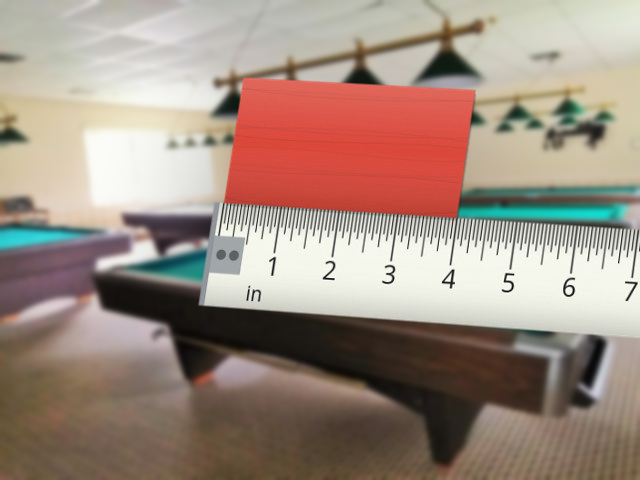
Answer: 4 in
